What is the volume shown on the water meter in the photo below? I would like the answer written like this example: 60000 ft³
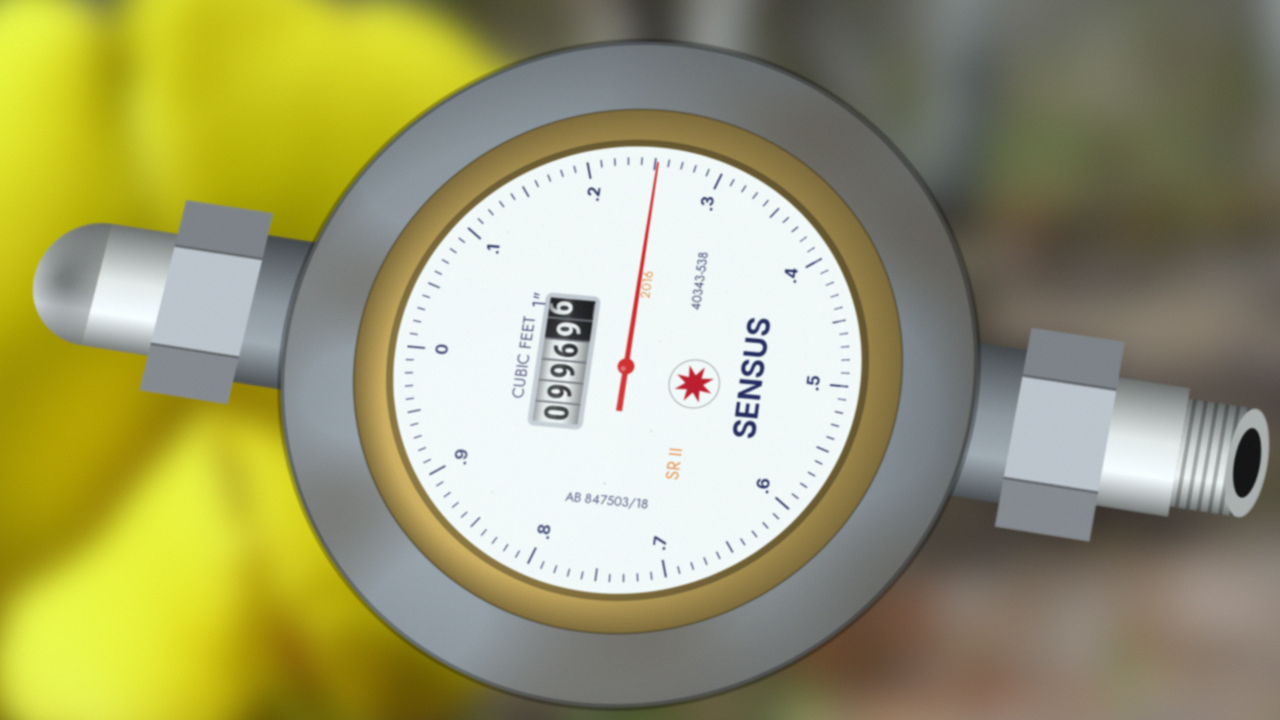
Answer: 99696.25 ft³
